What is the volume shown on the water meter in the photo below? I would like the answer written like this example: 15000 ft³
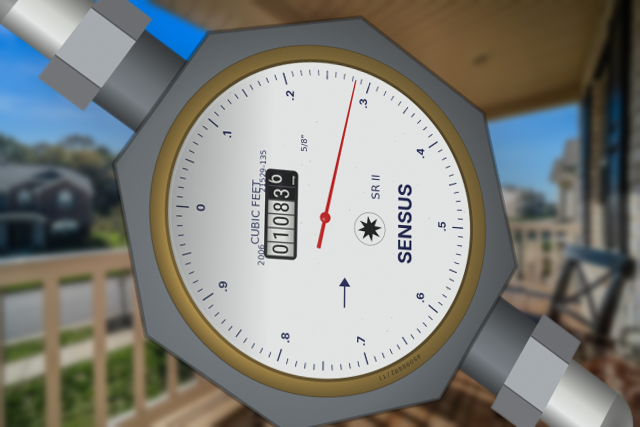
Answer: 10836.28 ft³
